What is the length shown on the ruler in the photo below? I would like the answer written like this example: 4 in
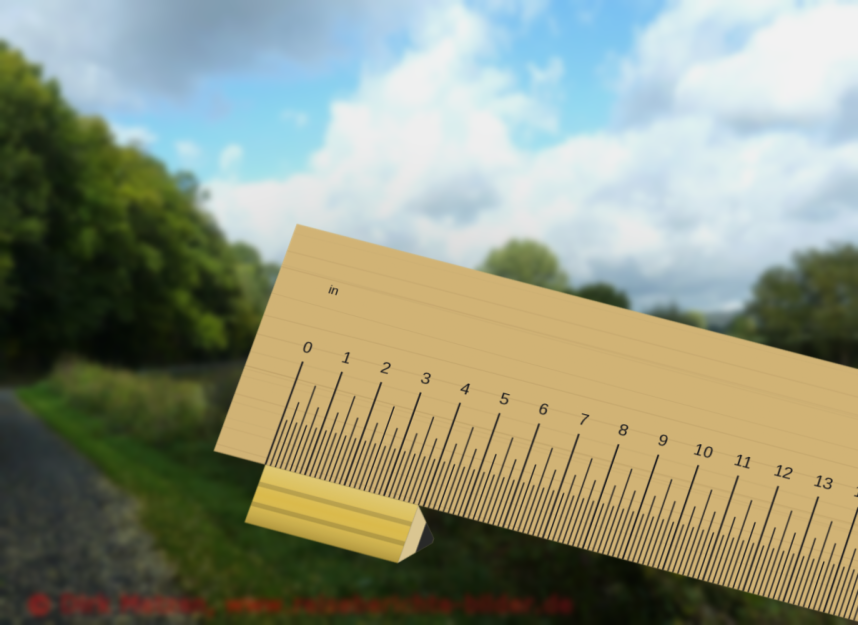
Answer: 4.5 in
